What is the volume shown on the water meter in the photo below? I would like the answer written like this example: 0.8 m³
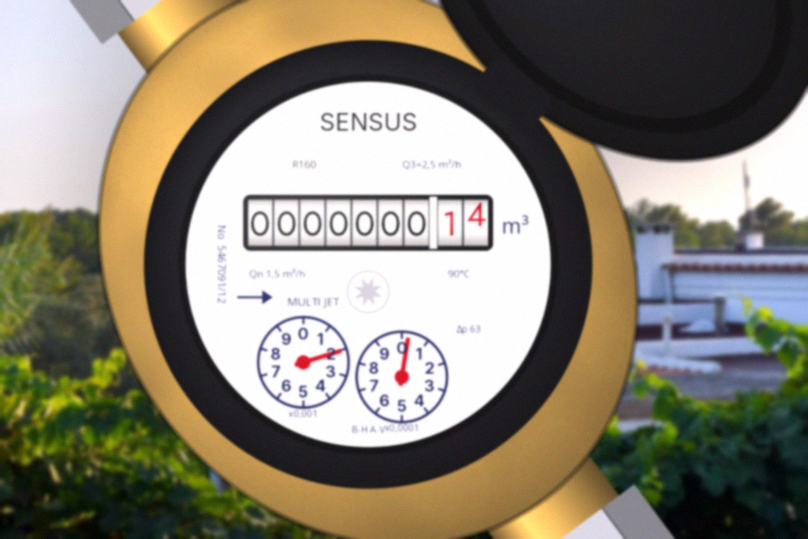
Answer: 0.1420 m³
